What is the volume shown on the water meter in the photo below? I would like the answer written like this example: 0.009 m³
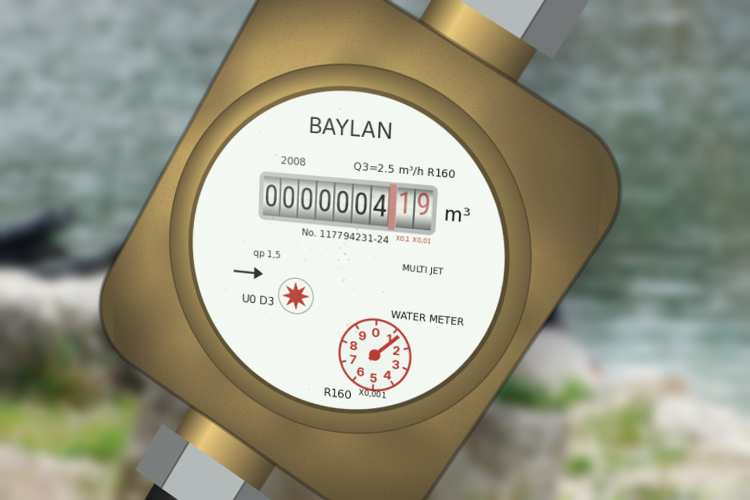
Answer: 4.191 m³
